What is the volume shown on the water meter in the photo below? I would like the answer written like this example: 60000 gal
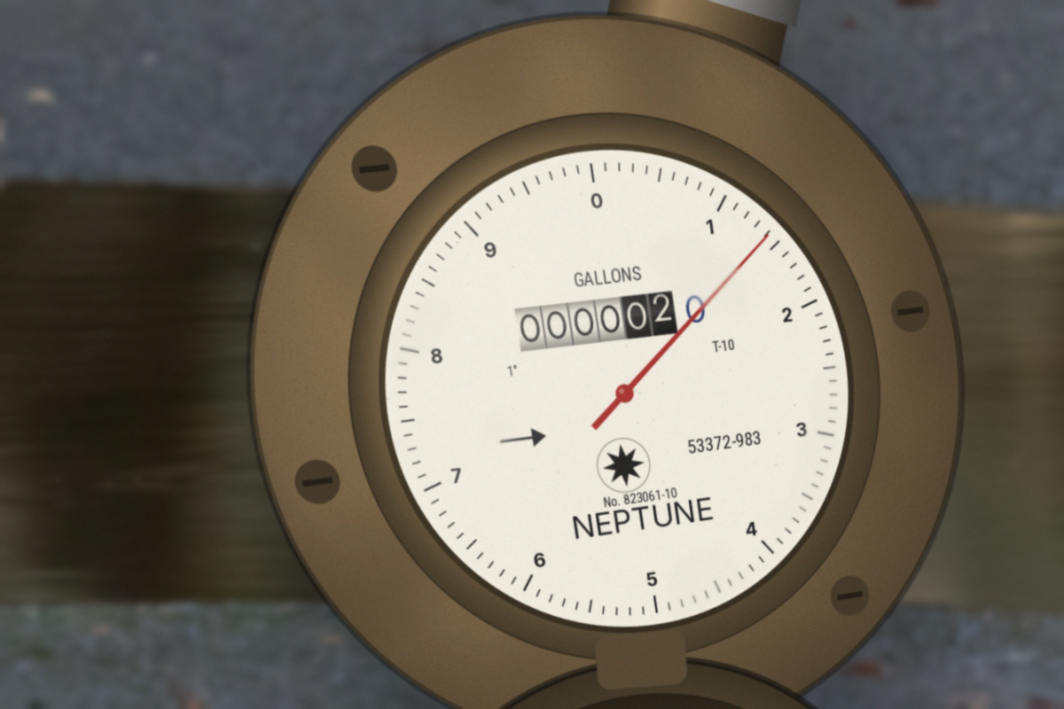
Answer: 21.4 gal
